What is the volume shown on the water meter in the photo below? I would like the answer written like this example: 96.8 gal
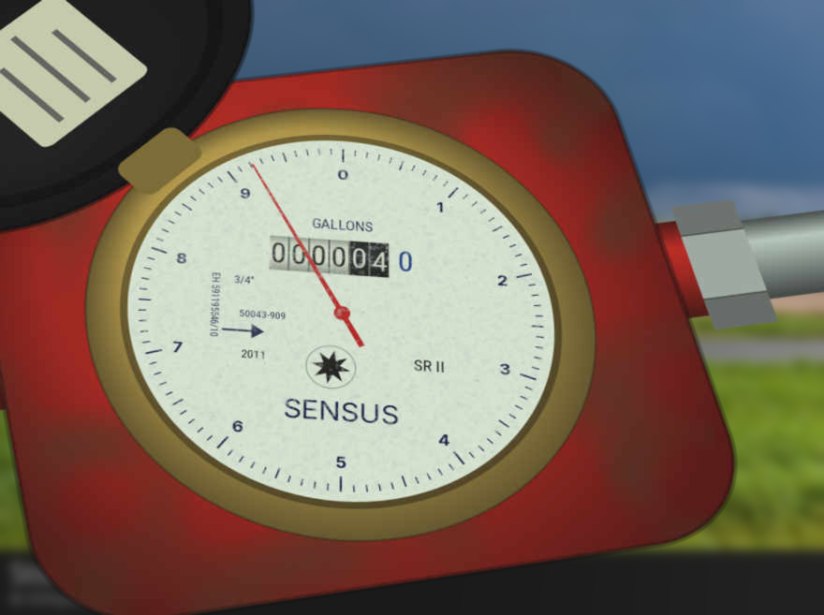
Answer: 39.2 gal
